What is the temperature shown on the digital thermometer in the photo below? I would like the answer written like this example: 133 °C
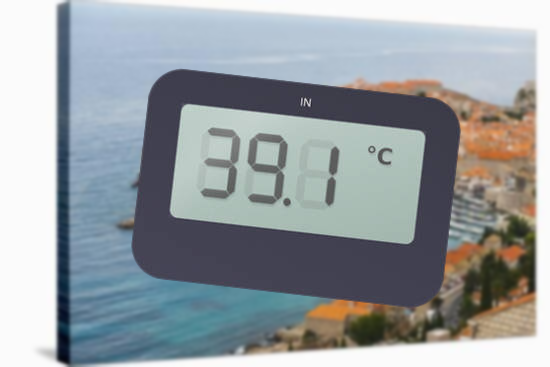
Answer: 39.1 °C
